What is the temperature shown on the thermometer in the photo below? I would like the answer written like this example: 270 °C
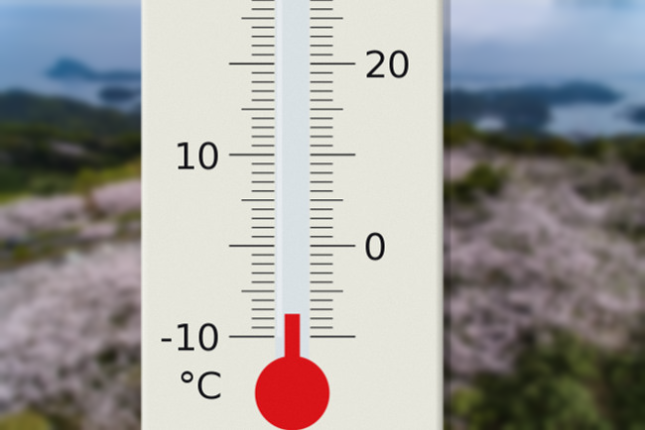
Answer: -7.5 °C
